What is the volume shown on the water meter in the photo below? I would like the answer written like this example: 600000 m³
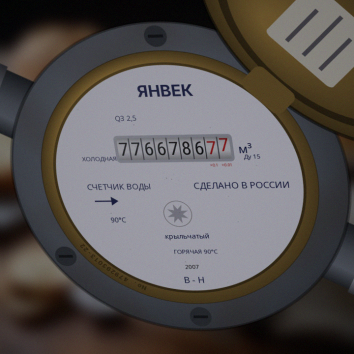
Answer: 7766786.77 m³
